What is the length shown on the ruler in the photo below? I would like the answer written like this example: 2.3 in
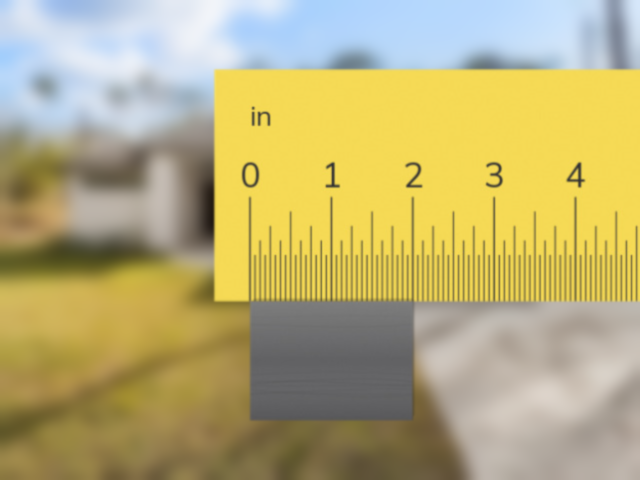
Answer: 2 in
